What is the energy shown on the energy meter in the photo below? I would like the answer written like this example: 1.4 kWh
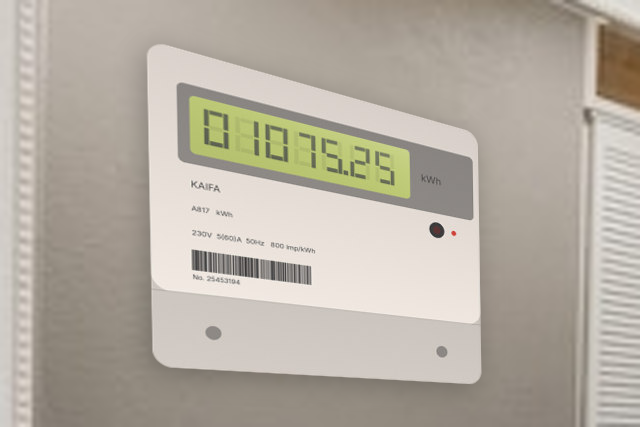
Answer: 1075.25 kWh
